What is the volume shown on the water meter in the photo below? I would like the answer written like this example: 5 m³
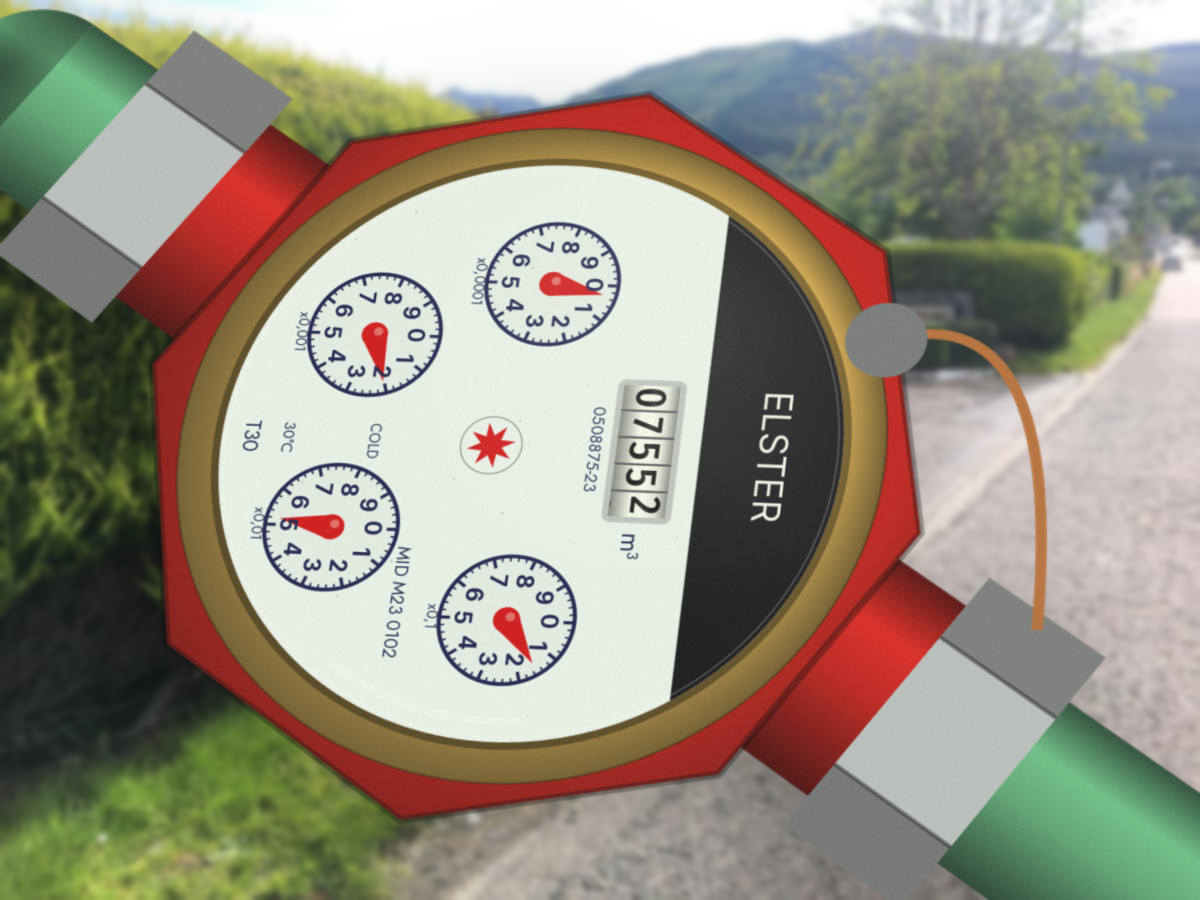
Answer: 7552.1520 m³
